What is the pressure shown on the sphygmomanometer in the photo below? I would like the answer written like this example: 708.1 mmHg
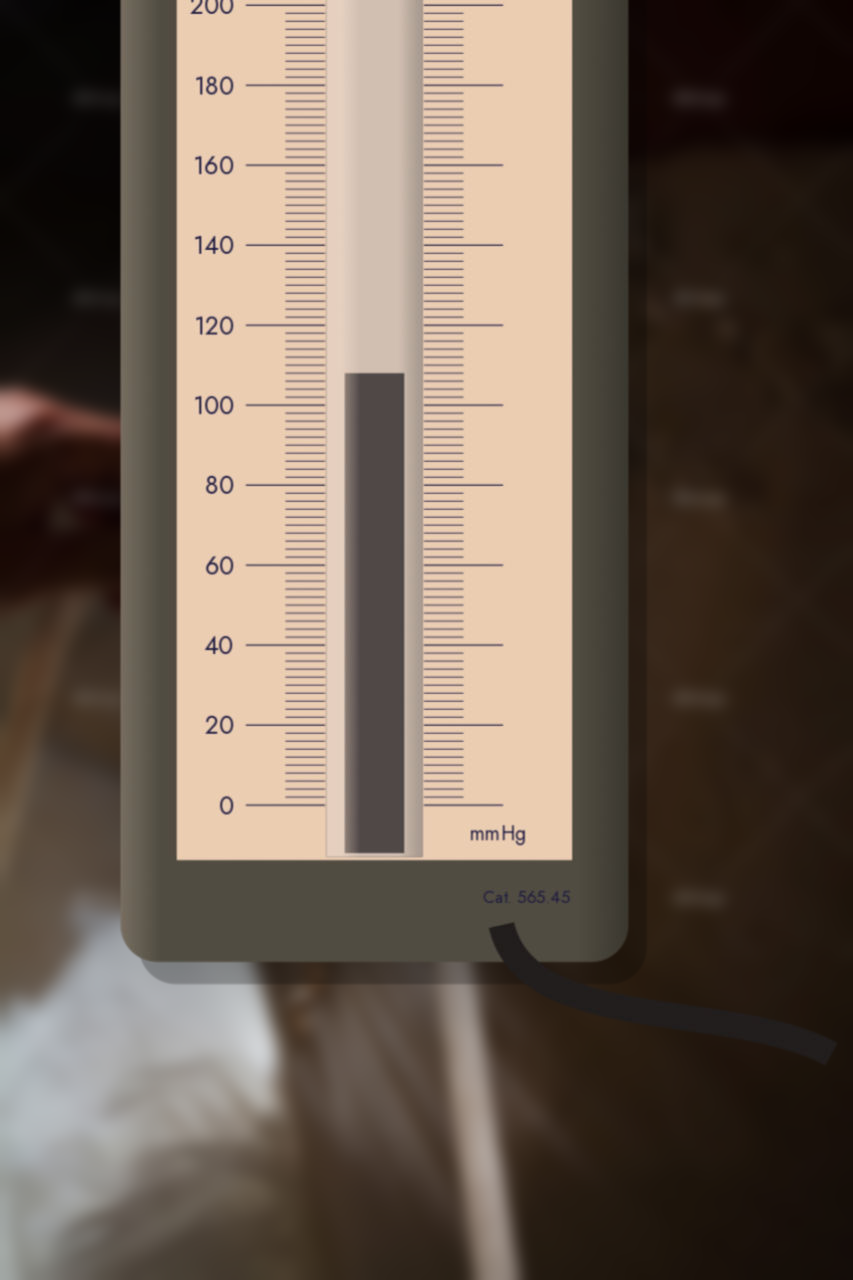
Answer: 108 mmHg
